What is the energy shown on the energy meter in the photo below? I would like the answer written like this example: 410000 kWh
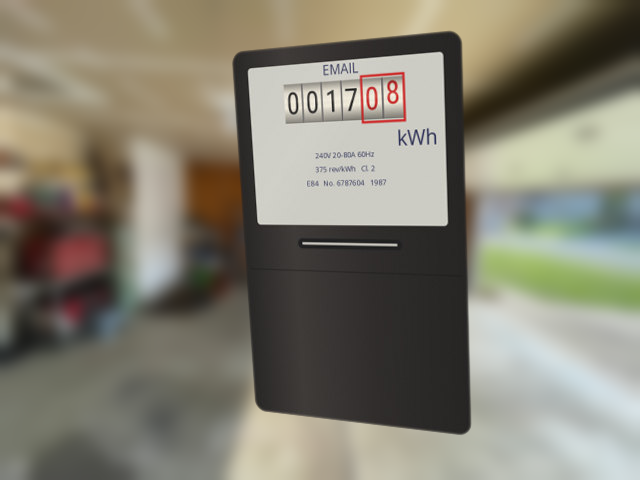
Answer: 17.08 kWh
